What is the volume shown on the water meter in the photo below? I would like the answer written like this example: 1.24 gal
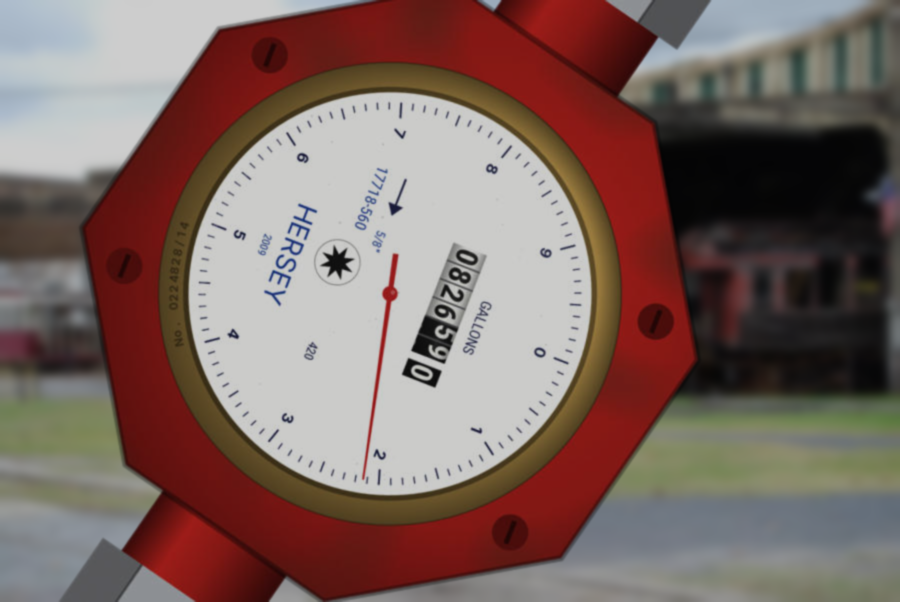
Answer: 826592.1 gal
